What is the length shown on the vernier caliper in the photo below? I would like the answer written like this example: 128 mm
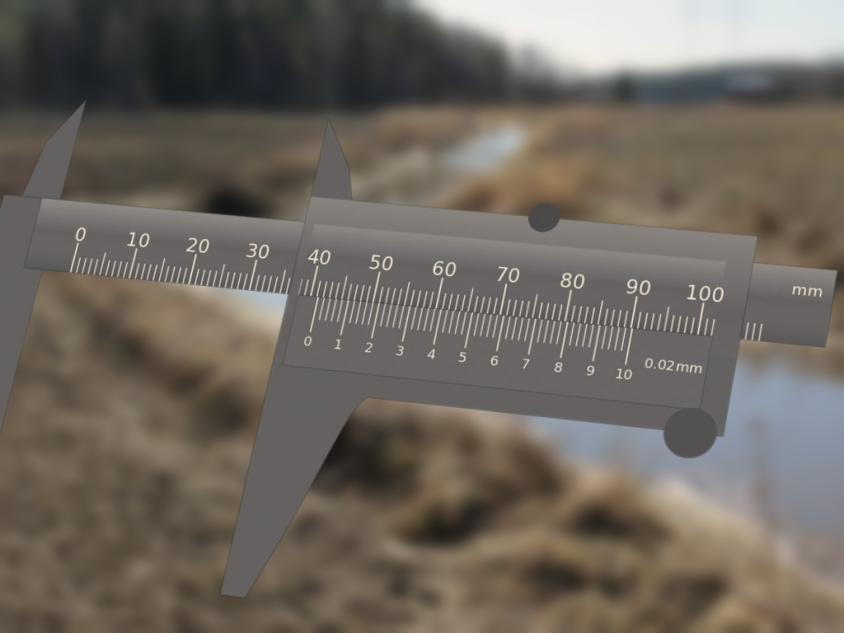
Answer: 41.2 mm
